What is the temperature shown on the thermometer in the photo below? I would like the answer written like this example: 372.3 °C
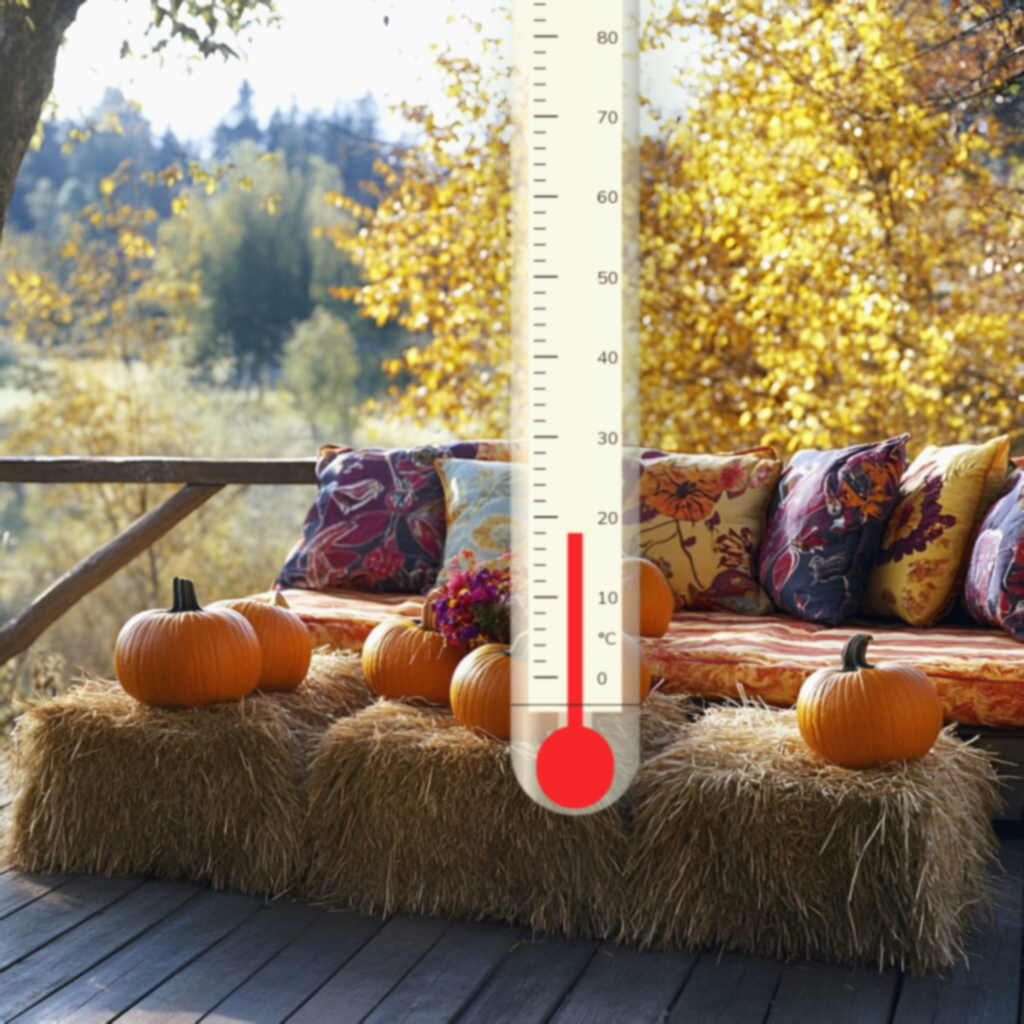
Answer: 18 °C
